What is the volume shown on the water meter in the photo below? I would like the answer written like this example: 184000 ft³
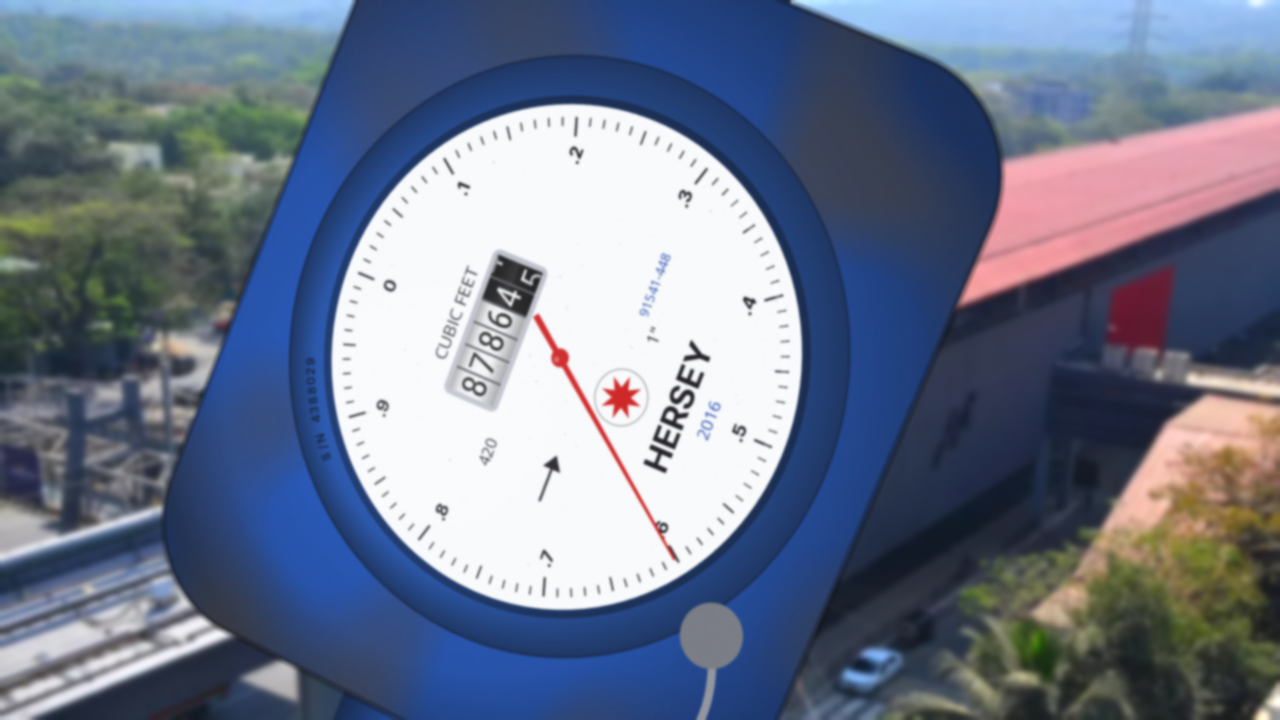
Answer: 878644.60 ft³
